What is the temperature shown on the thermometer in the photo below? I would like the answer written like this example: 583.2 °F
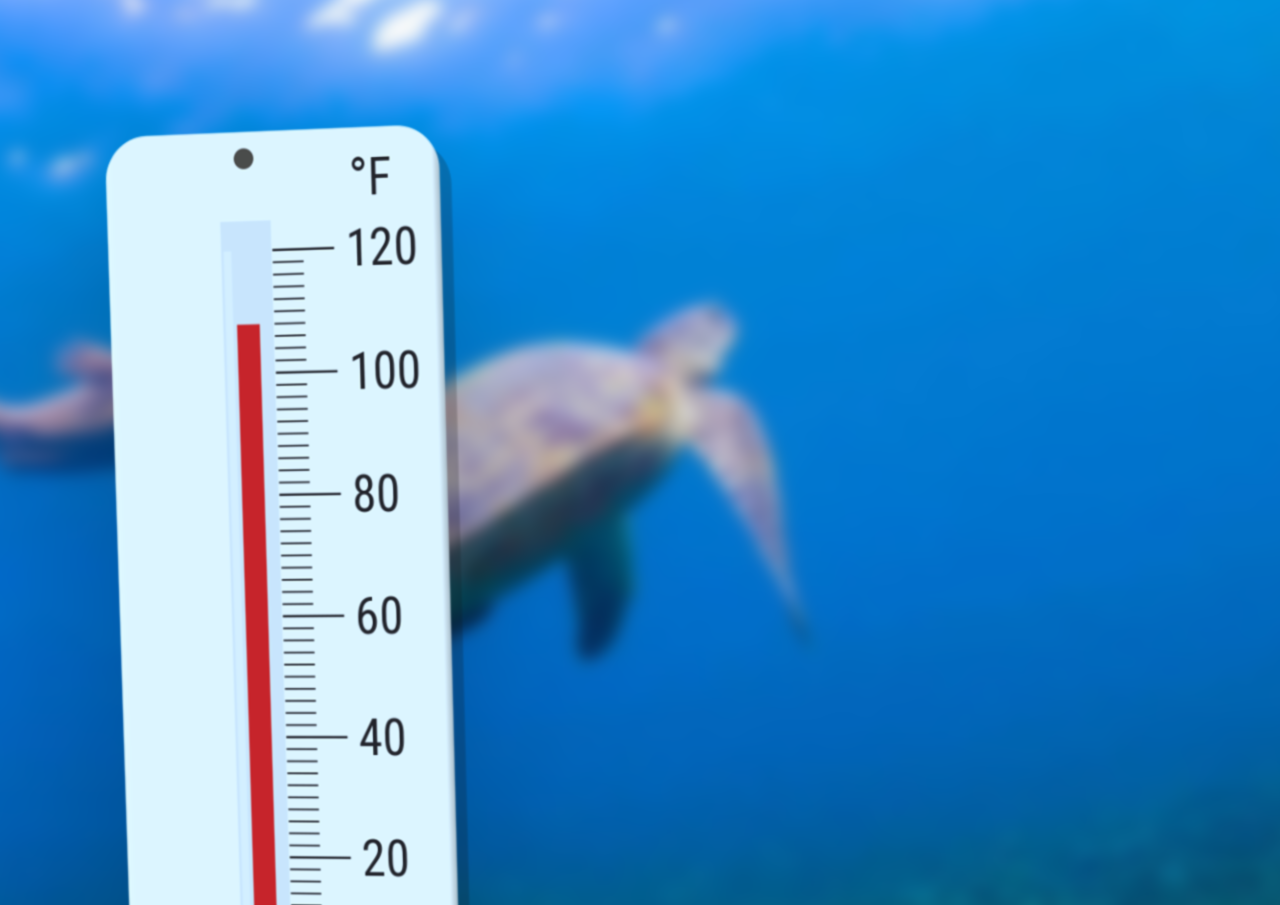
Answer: 108 °F
